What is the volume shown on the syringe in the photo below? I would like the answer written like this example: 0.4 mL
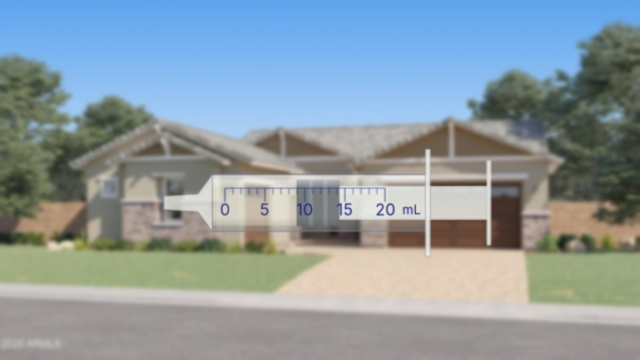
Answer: 9 mL
